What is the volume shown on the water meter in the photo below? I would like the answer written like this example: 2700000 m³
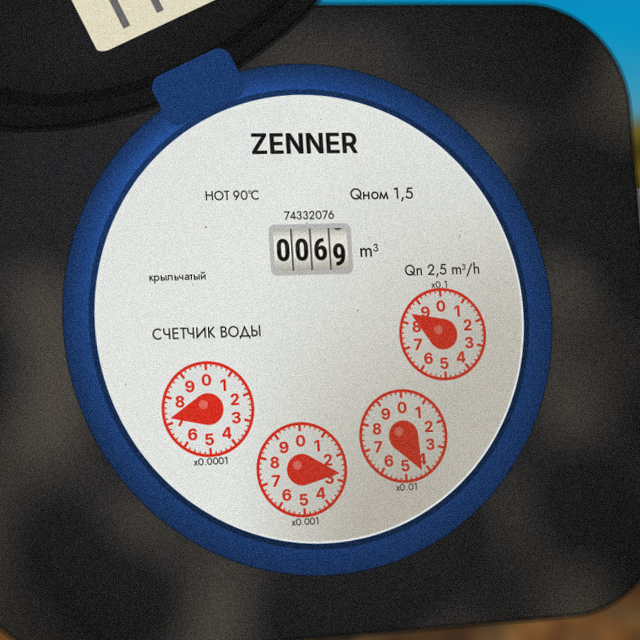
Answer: 68.8427 m³
